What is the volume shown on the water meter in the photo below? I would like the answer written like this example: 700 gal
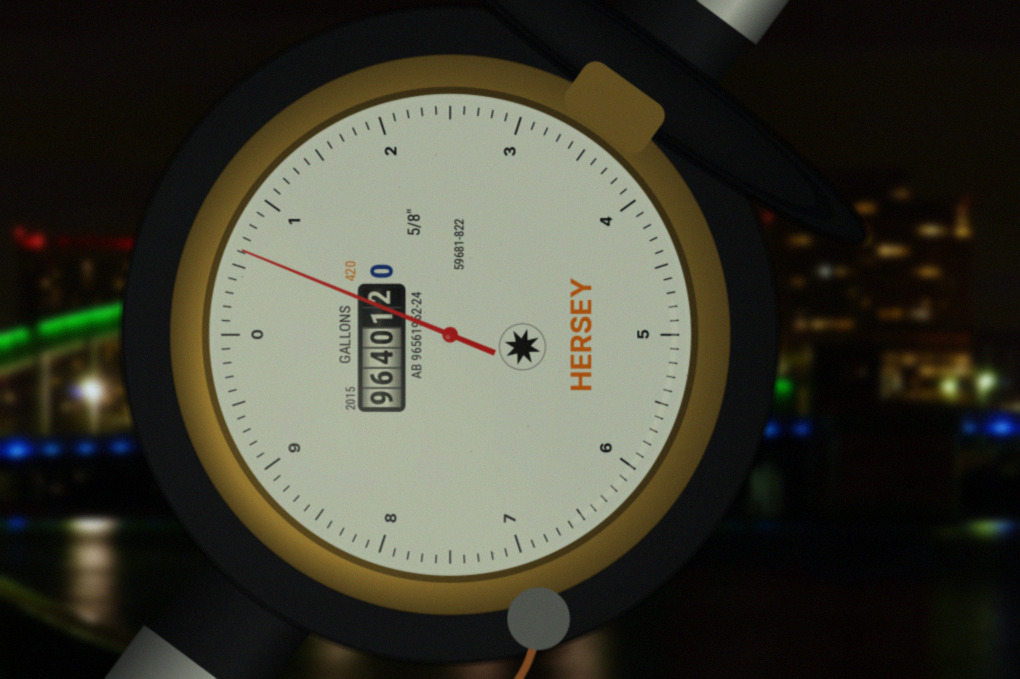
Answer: 9640120.6 gal
